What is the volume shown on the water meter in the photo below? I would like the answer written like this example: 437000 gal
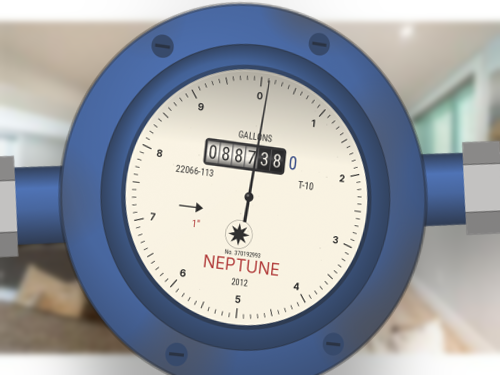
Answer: 887380.1 gal
